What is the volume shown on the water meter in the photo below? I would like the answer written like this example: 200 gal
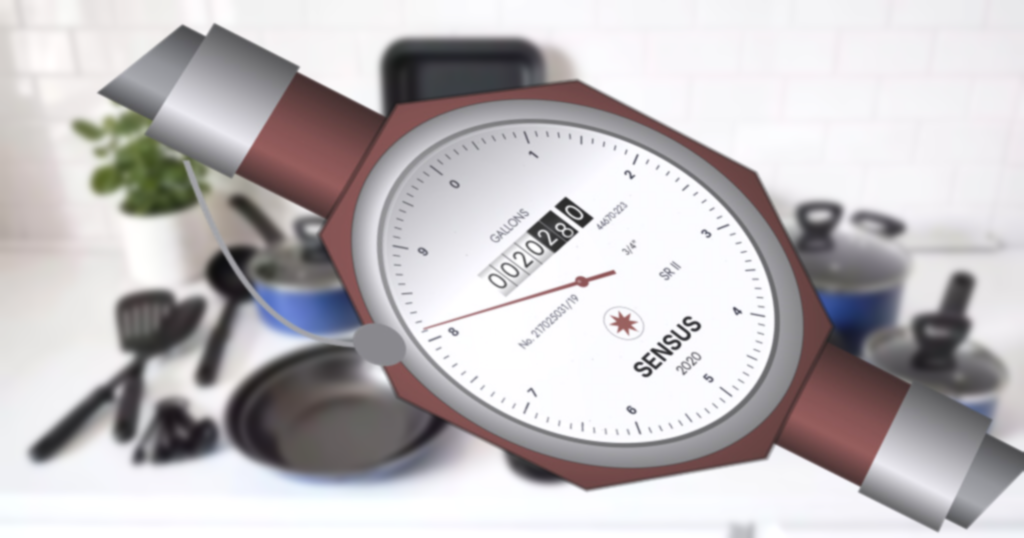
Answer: 20278.1 gal
